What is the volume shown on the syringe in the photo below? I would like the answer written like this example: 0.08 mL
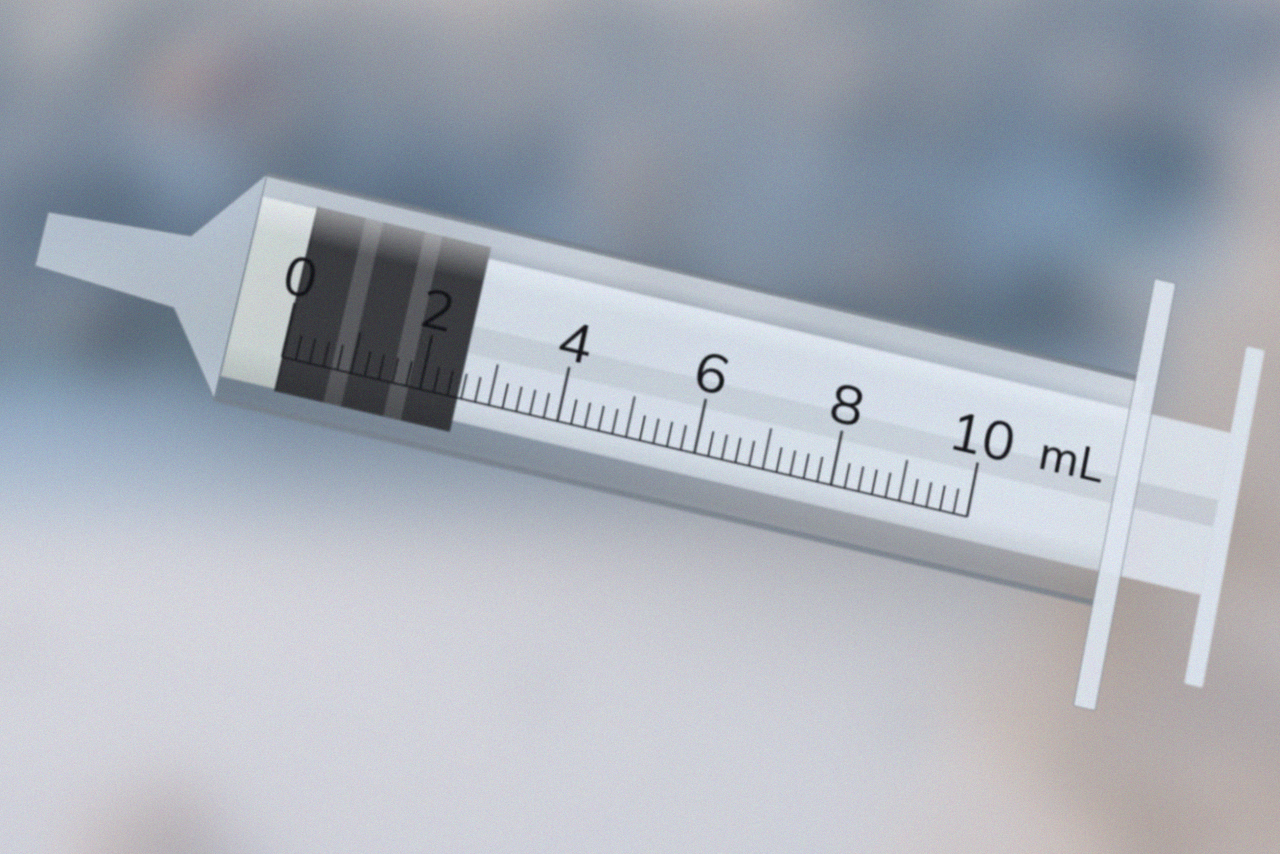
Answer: 0 mL
